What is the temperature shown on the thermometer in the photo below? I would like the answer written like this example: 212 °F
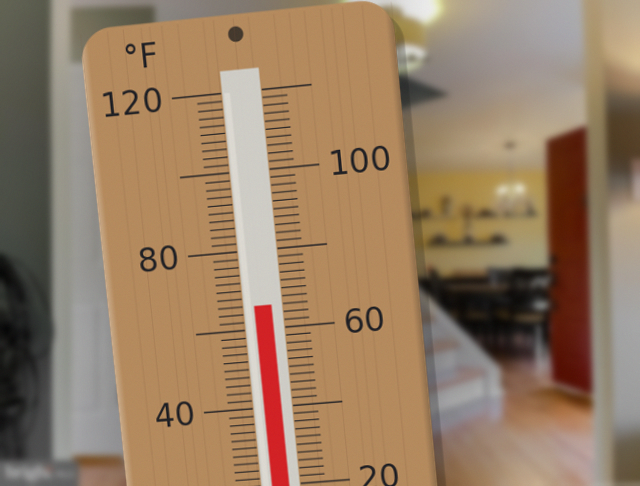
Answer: 66 °F
